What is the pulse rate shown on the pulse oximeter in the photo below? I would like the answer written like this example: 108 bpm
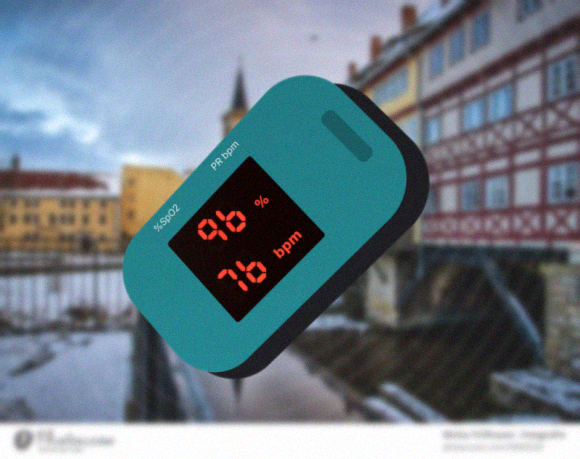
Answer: 76 bpm
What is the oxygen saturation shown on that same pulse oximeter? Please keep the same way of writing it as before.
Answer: 96 %
